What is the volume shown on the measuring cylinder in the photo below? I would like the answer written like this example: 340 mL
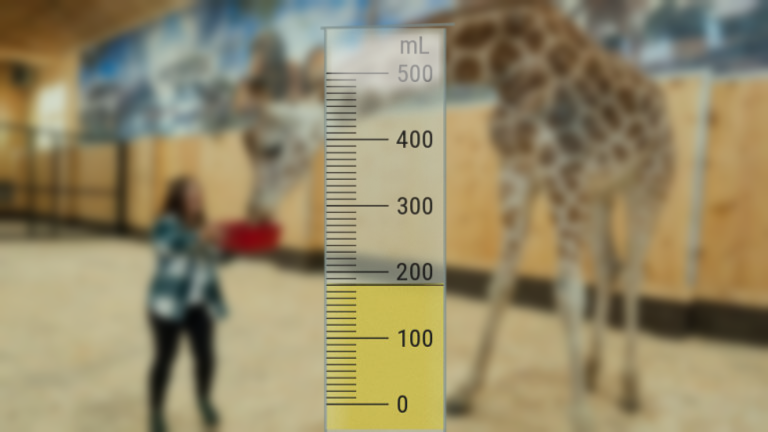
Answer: 180 mL
